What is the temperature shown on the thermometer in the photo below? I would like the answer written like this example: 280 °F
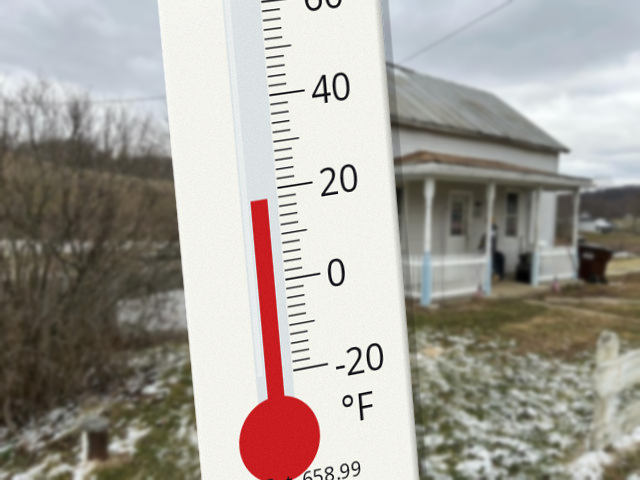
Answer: 18 °F
